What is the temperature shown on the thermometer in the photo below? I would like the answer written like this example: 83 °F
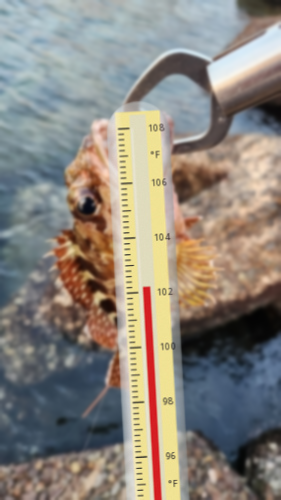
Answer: 102.2 °F
